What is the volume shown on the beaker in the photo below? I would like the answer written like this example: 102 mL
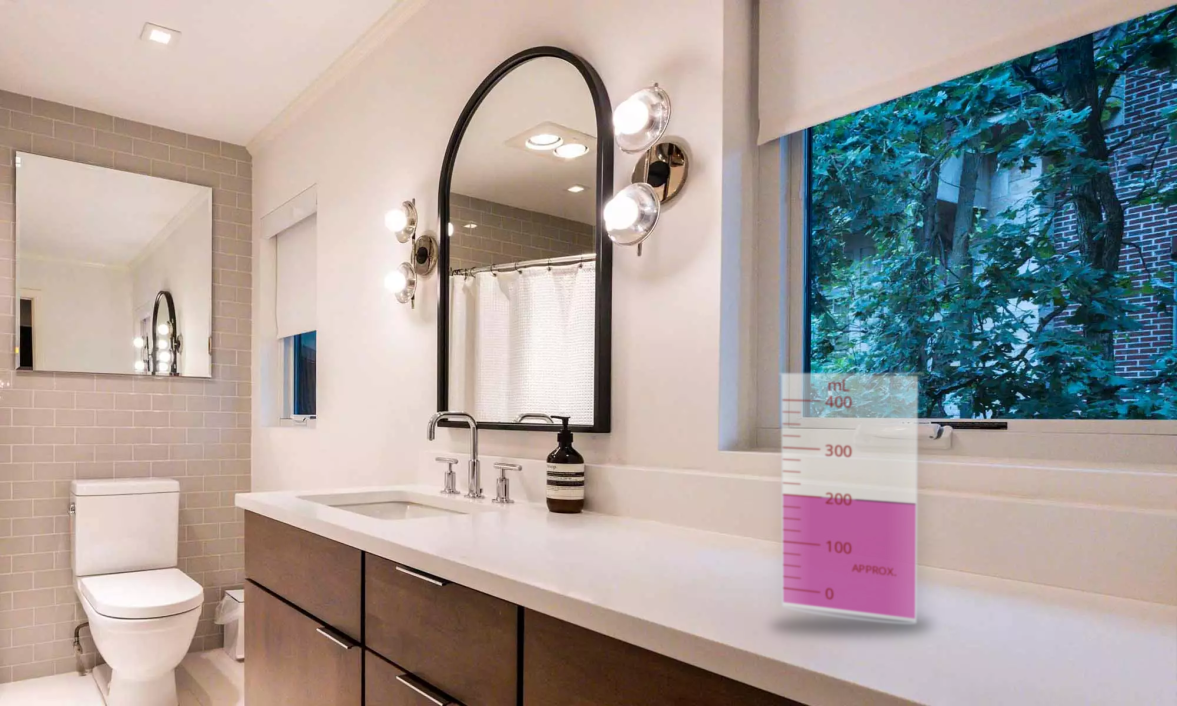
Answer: 200 mL
